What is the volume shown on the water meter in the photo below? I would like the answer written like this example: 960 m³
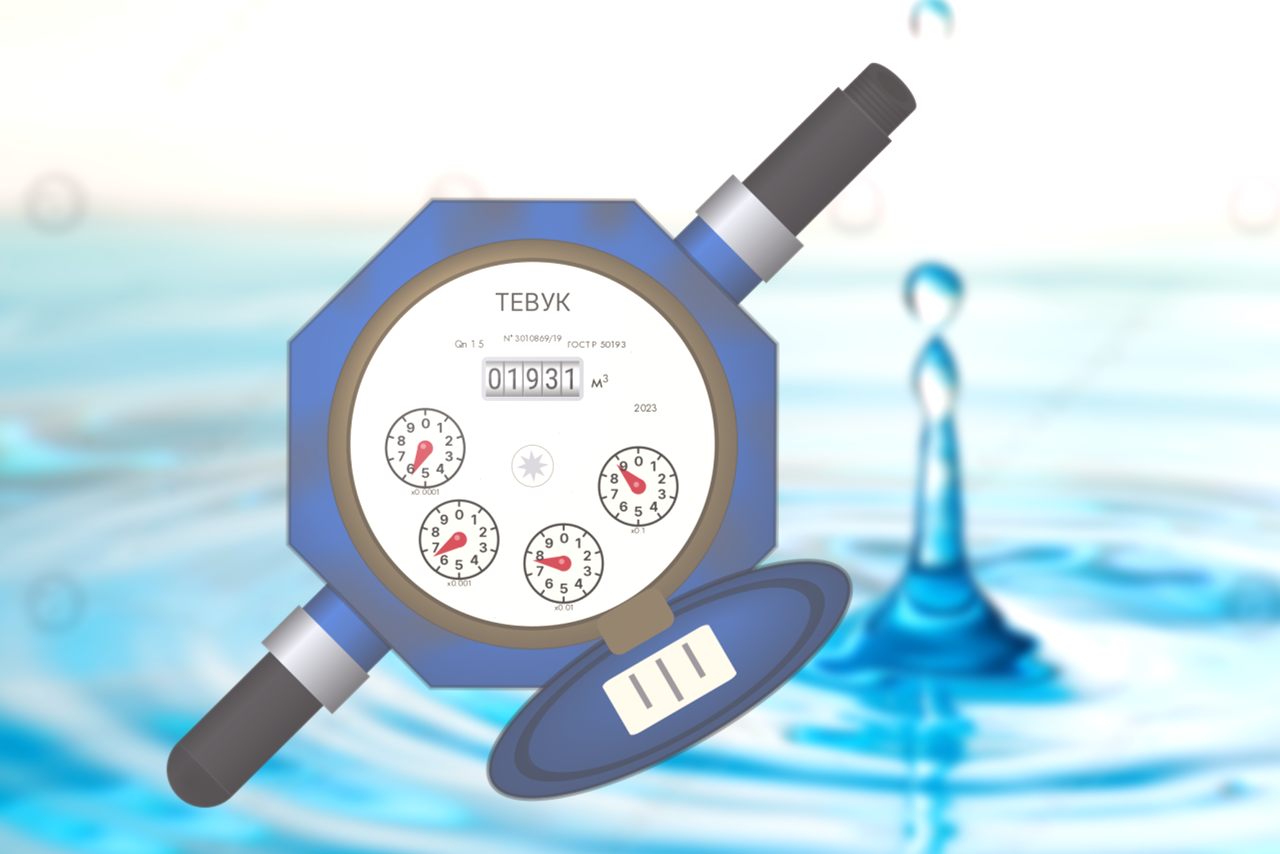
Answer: 1931.8765 m³
